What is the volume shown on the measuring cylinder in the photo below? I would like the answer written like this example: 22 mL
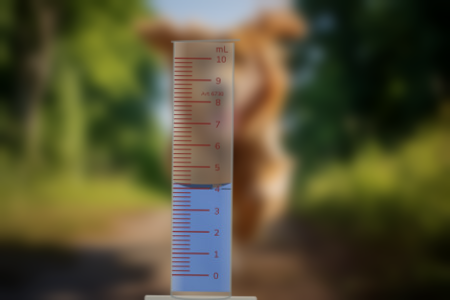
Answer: 4 mL
